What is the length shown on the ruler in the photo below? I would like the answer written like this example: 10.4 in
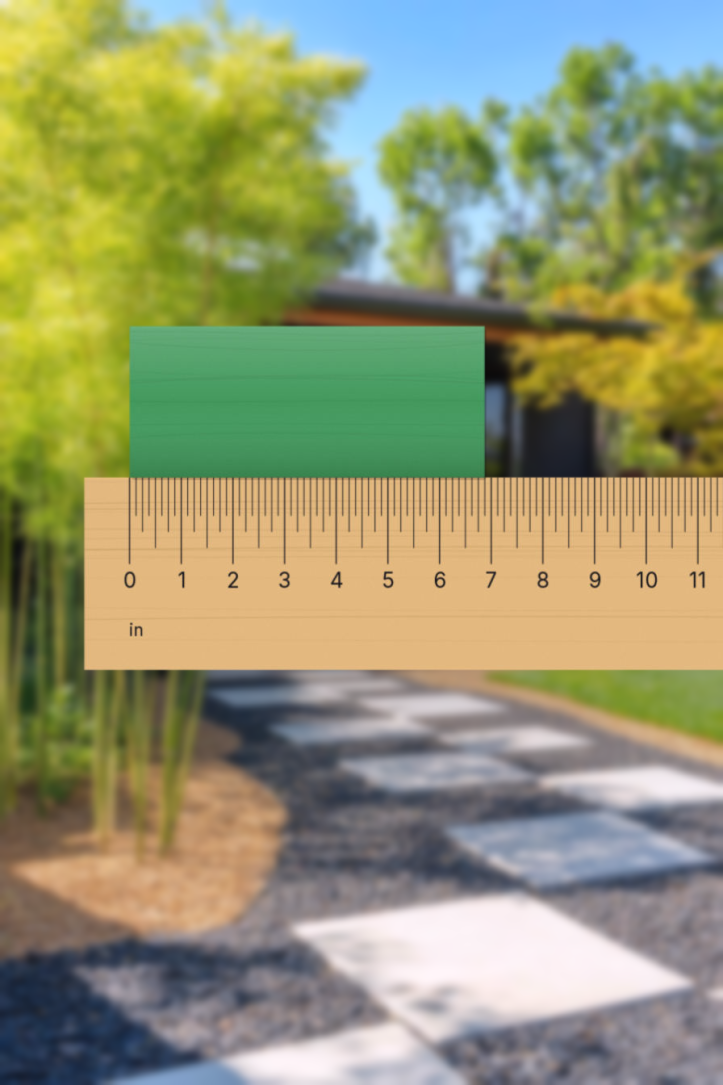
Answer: 6.875 in
